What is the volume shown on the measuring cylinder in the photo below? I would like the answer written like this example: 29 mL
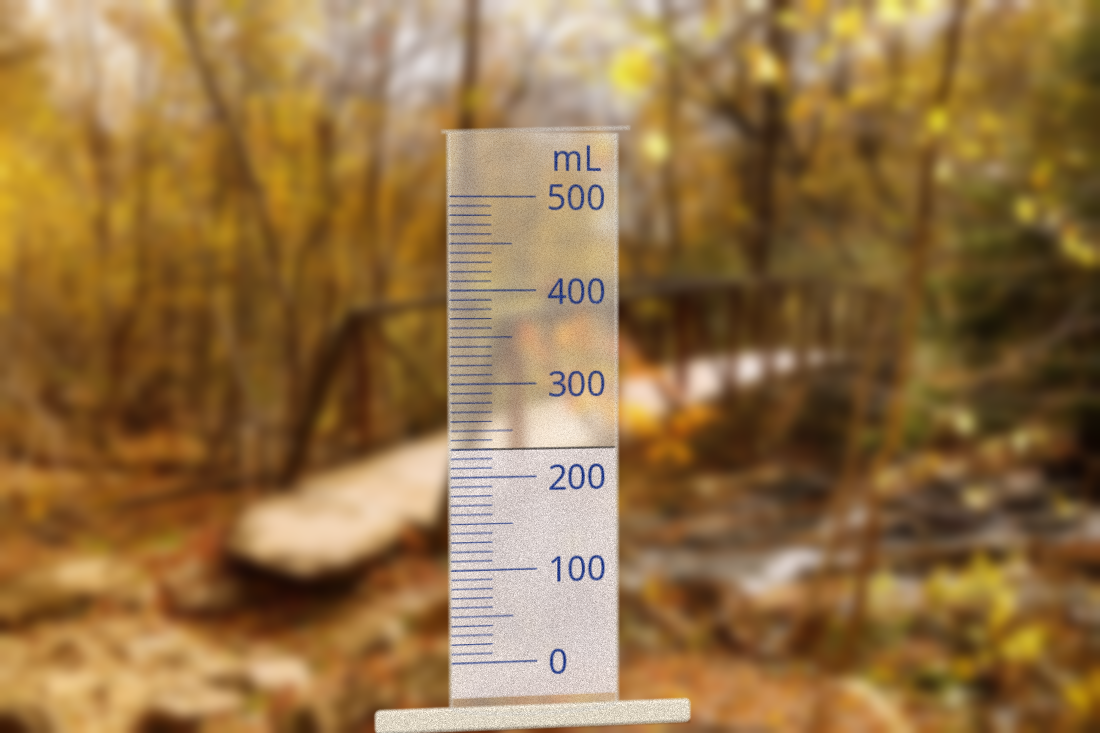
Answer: 230 mL
